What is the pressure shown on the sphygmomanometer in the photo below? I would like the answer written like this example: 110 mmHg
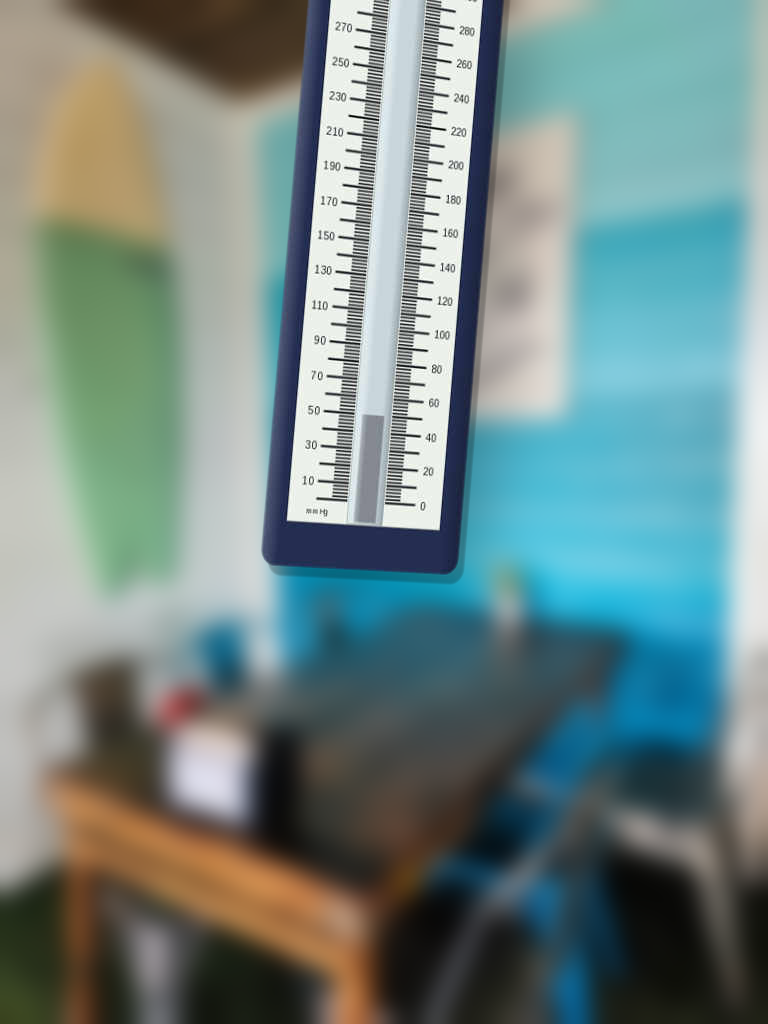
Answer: 50 mmHg
